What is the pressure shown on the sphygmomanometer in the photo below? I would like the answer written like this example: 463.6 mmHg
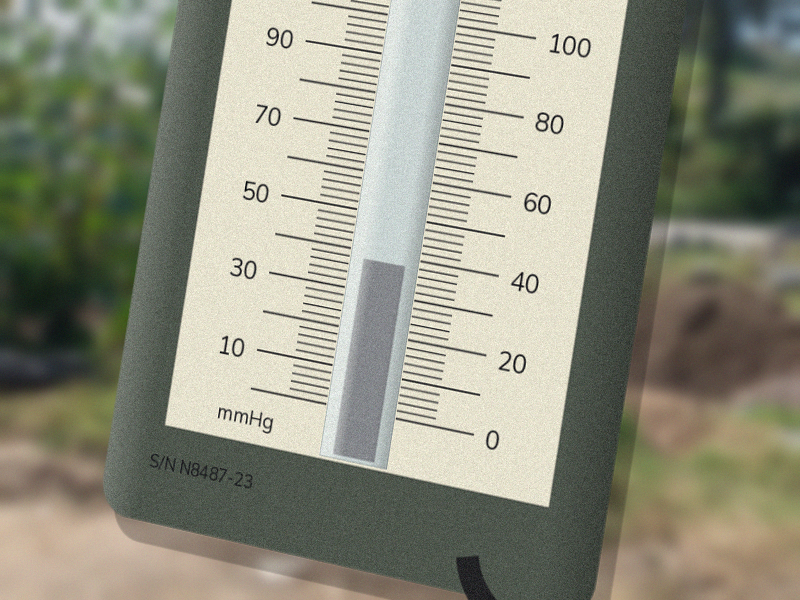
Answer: 38 mmHg
